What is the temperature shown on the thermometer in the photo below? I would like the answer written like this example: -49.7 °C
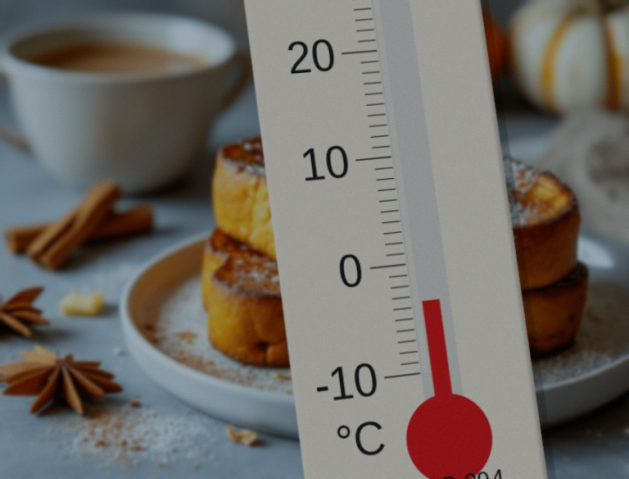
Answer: -3.5 °C
